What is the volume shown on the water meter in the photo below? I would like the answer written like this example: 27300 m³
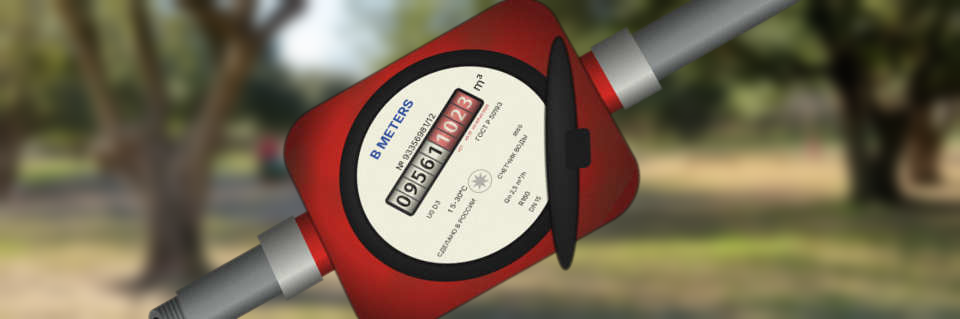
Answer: 9561.1023 m³
